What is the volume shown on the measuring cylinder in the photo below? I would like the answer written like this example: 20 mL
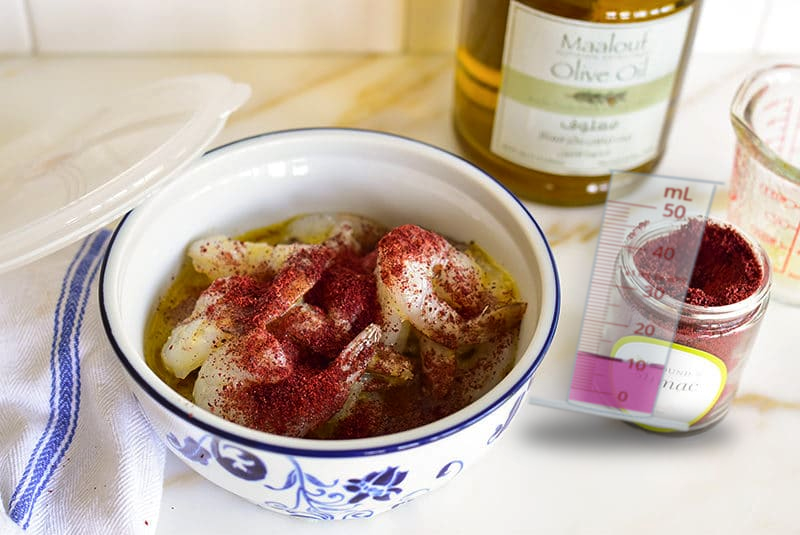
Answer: 10 mL
